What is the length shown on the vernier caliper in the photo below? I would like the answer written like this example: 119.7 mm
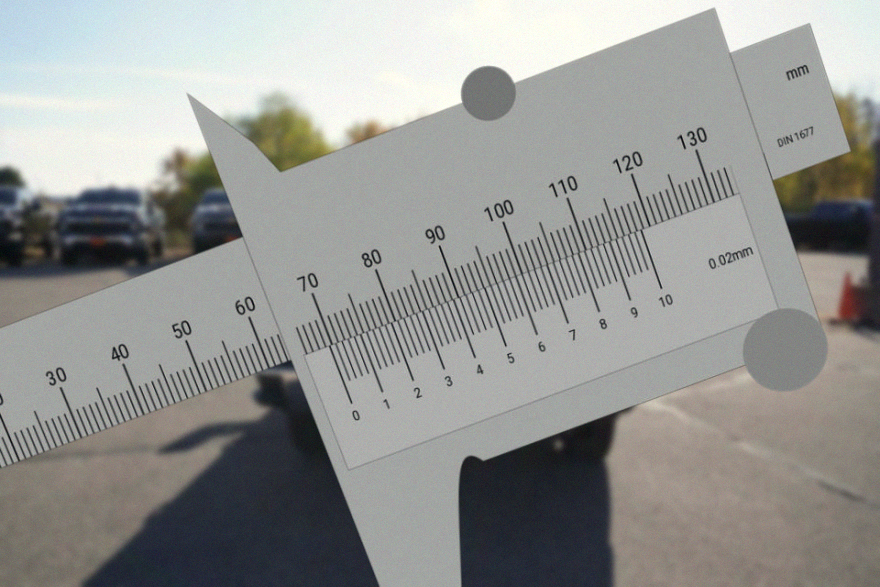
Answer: 69.6 mm
